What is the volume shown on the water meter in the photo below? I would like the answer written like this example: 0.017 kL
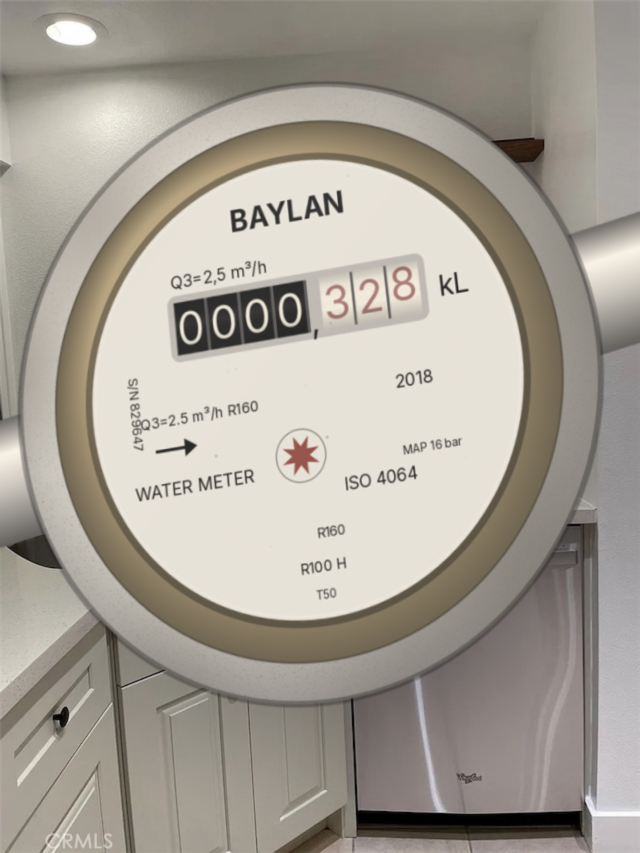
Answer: 0.328 kL
